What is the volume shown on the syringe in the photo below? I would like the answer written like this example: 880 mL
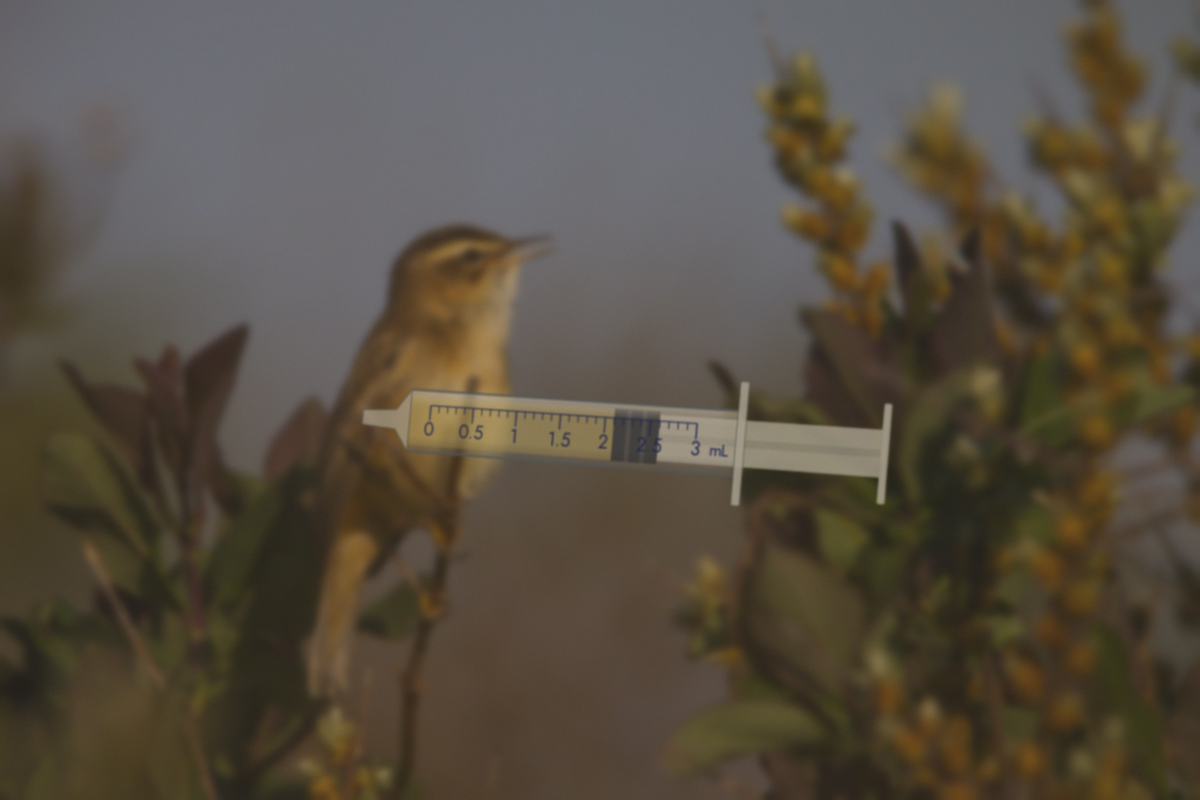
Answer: 2.1 mL
